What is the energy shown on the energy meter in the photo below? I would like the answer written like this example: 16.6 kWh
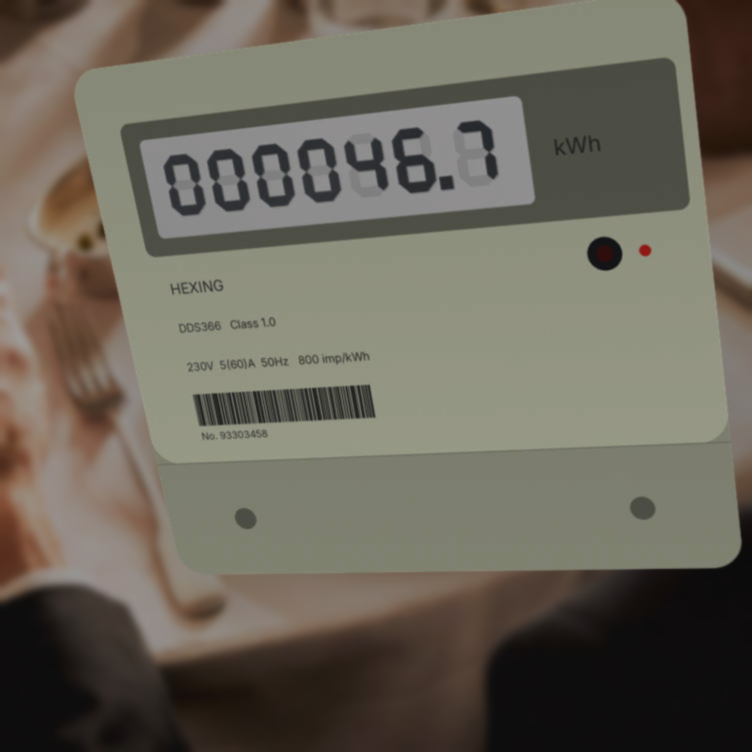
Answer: 46.7 kWh
